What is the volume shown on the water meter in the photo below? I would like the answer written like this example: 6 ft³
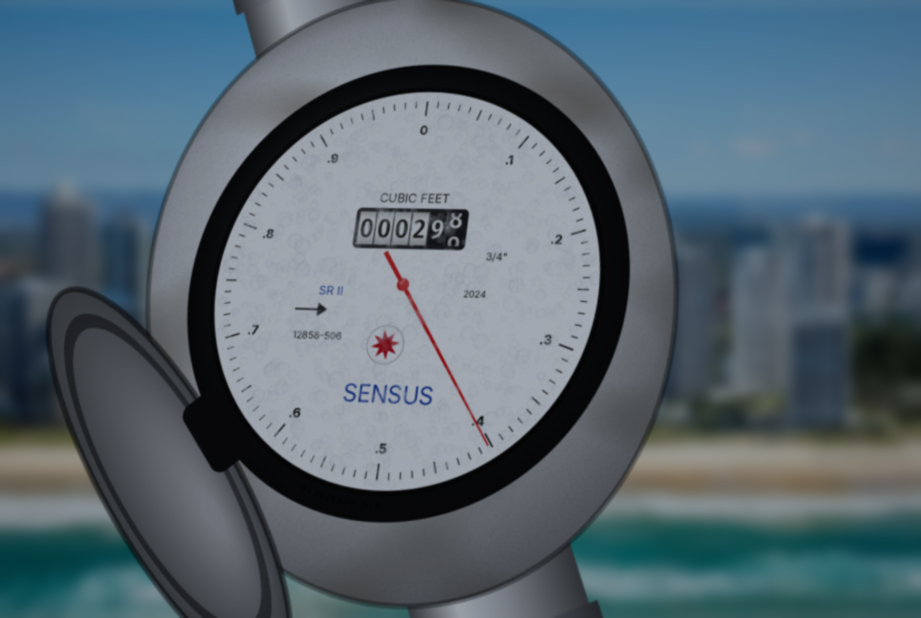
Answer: 298.40 ft³
